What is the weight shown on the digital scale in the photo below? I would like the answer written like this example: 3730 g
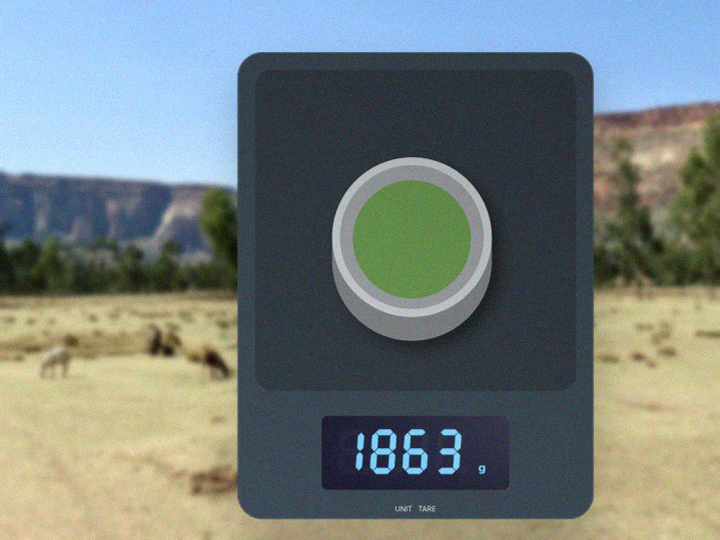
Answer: 1863 g
